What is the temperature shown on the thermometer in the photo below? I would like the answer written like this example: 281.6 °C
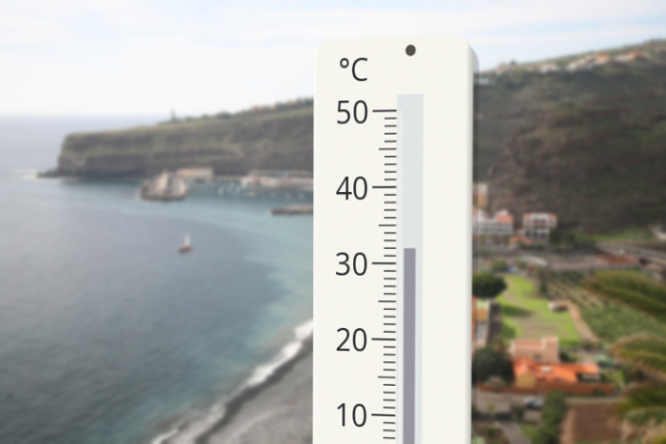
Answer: 32 °C
